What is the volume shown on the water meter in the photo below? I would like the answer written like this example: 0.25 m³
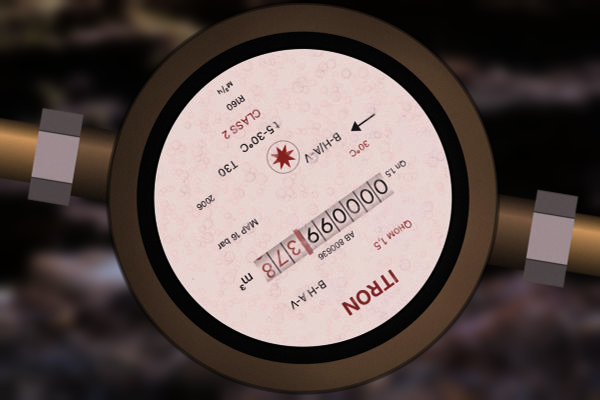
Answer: 99.378 m³
